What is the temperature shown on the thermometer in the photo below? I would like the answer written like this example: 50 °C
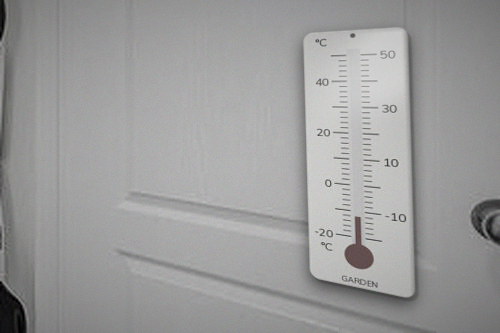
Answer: -12 °C
